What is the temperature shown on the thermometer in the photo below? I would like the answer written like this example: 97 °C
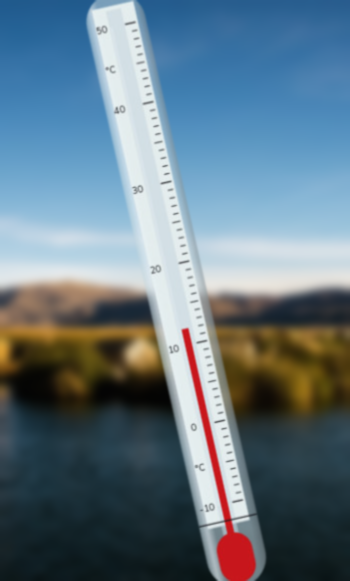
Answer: 12 °C
